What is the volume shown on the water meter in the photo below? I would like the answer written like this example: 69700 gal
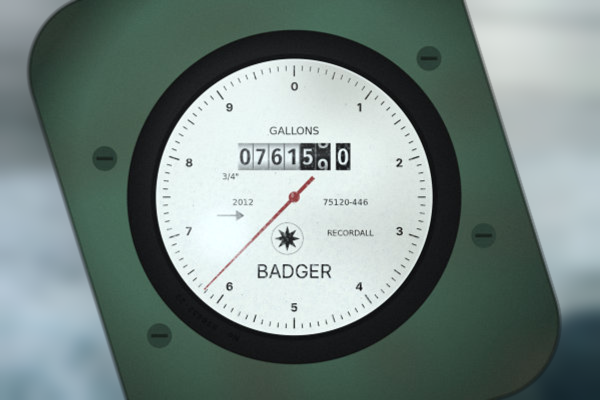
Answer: 761586.2 gal
